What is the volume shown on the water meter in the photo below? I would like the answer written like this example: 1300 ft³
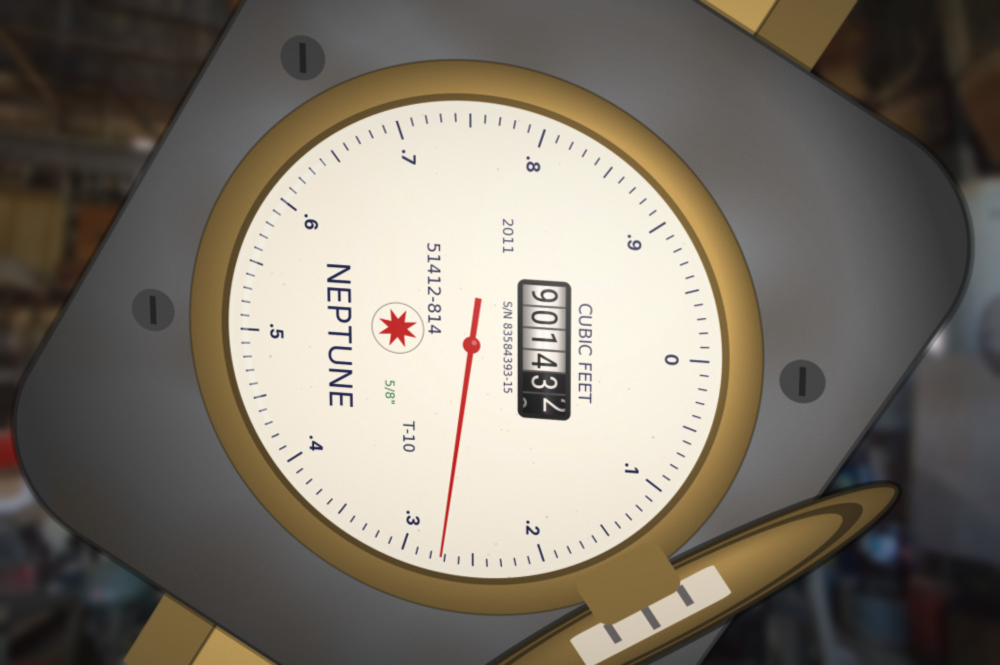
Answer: 901432.27 ft³
